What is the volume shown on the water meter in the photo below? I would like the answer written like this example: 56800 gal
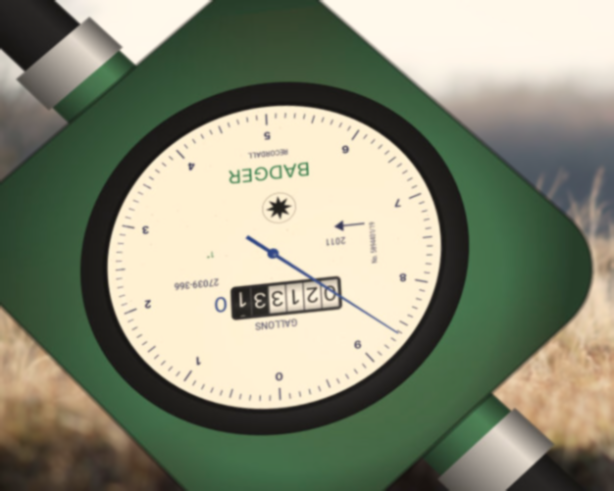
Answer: 213308.6 gal
